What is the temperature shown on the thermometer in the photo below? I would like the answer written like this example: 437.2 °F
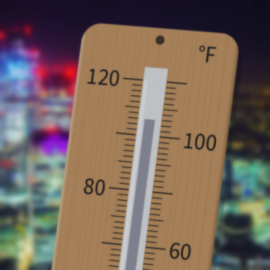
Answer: 106 °F
